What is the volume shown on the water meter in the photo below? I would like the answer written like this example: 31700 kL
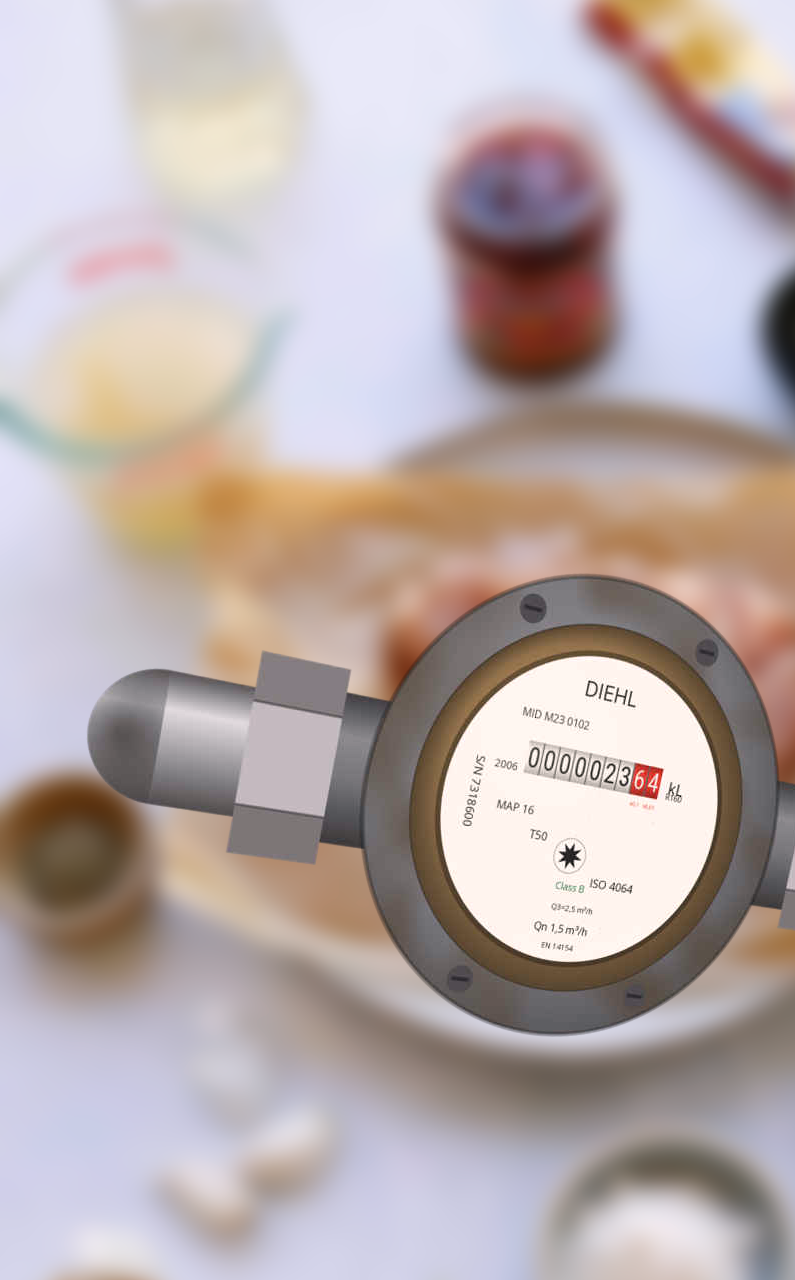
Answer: 23.64 kL
